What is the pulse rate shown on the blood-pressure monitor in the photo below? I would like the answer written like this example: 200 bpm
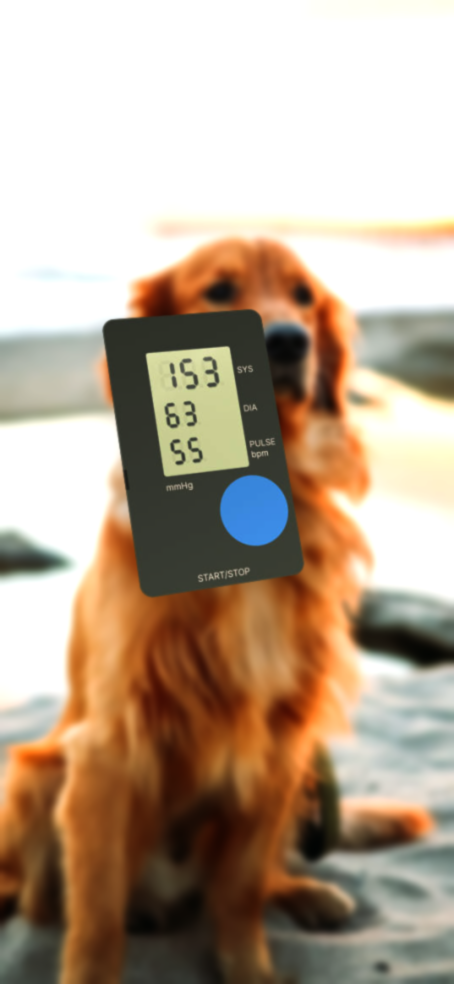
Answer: 55 bpm
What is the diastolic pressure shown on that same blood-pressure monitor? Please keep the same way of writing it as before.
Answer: 63 mmHg
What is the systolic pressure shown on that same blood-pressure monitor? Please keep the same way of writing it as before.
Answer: 153 mmHg
